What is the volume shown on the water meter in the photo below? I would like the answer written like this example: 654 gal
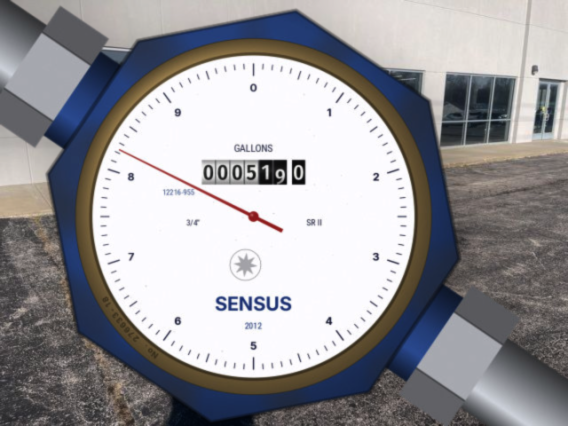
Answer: 5188.2 gal
